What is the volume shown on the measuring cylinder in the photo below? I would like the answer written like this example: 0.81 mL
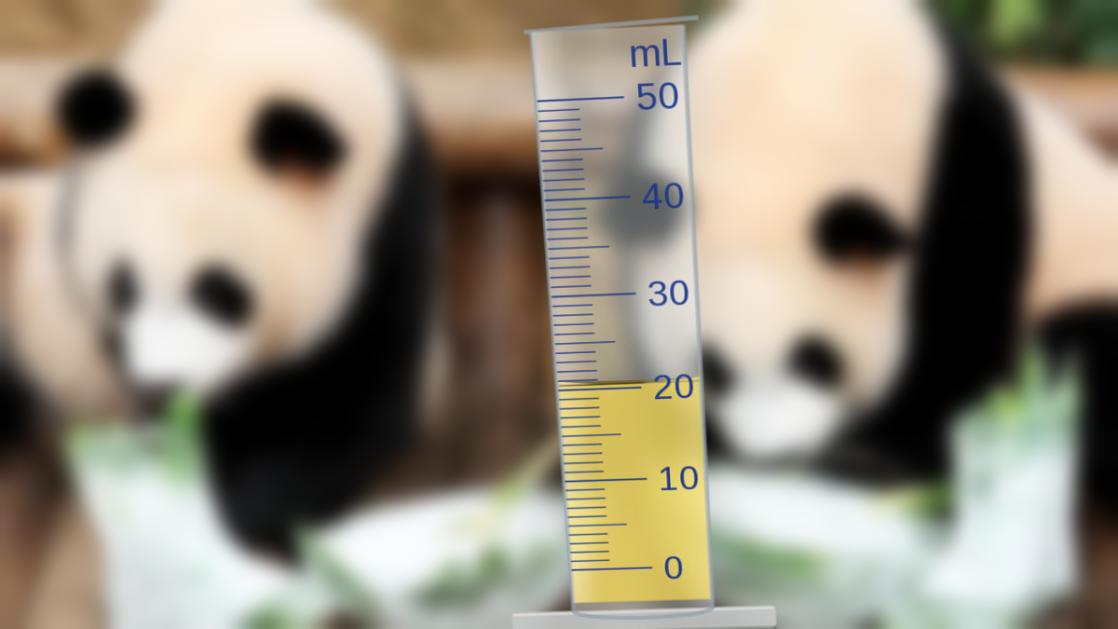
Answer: 20.5 mL
